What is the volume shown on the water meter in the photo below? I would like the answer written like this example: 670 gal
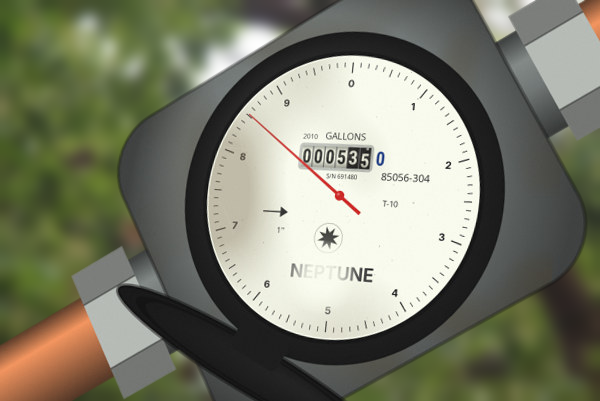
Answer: 5348.5 gal
